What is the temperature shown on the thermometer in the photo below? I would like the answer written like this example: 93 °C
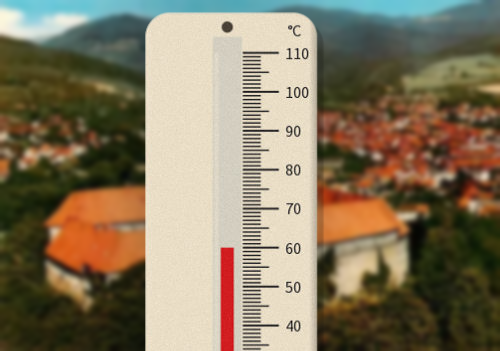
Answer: 60 °C
